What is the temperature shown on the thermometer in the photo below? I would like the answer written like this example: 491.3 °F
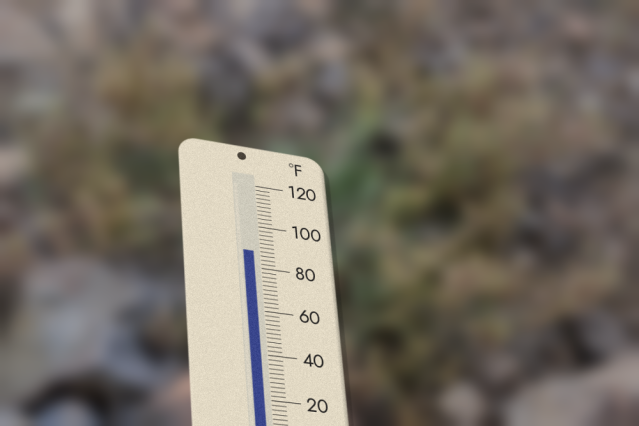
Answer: 88 °F
